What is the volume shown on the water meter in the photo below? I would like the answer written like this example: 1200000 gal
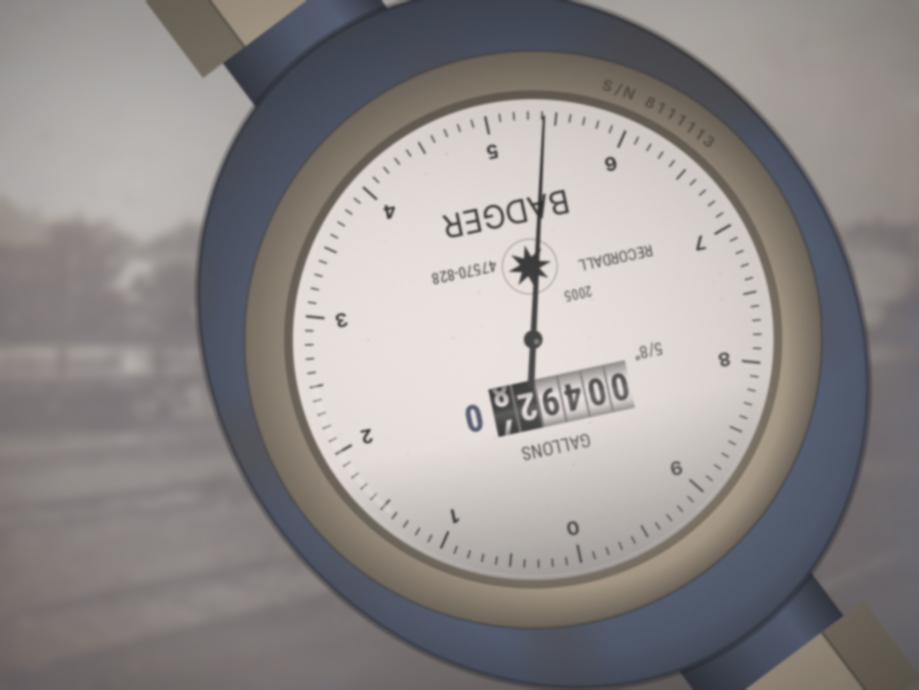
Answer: 49275.4 gal
